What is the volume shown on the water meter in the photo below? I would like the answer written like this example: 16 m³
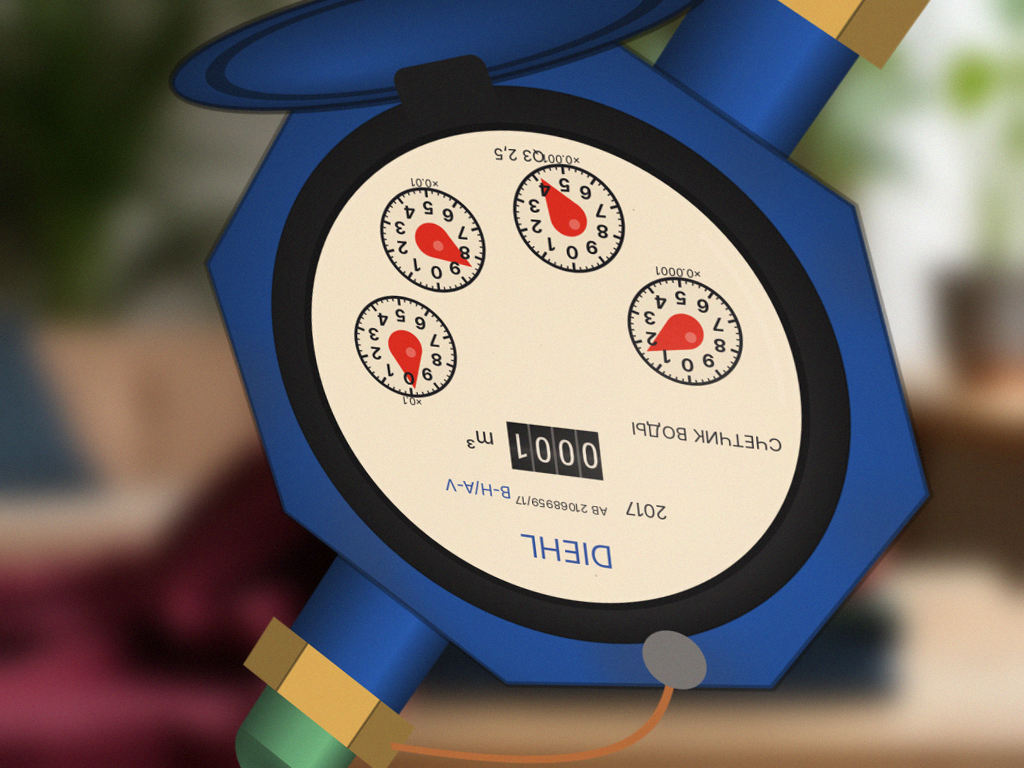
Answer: 0.9841 m³
